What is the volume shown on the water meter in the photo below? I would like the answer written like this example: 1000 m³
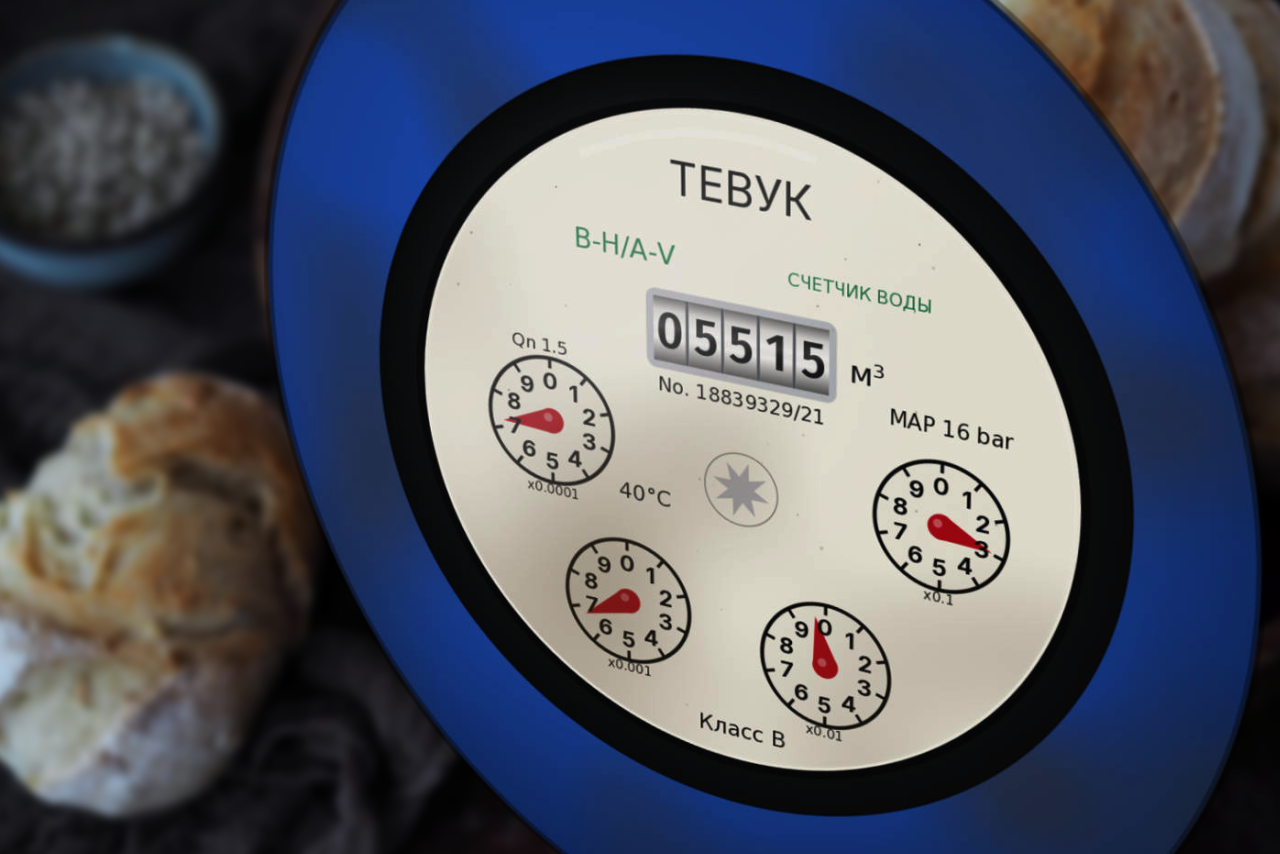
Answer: 5515.2967 m³
